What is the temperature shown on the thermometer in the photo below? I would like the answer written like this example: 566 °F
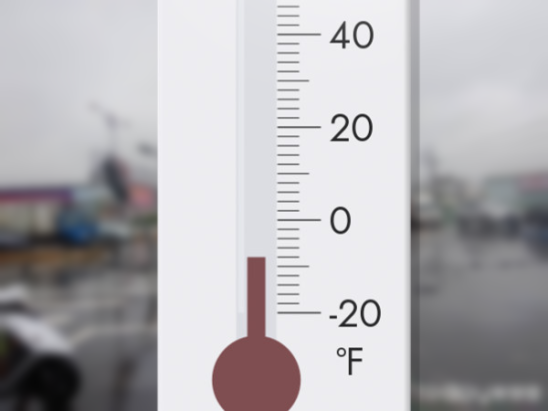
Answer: -8 °F
